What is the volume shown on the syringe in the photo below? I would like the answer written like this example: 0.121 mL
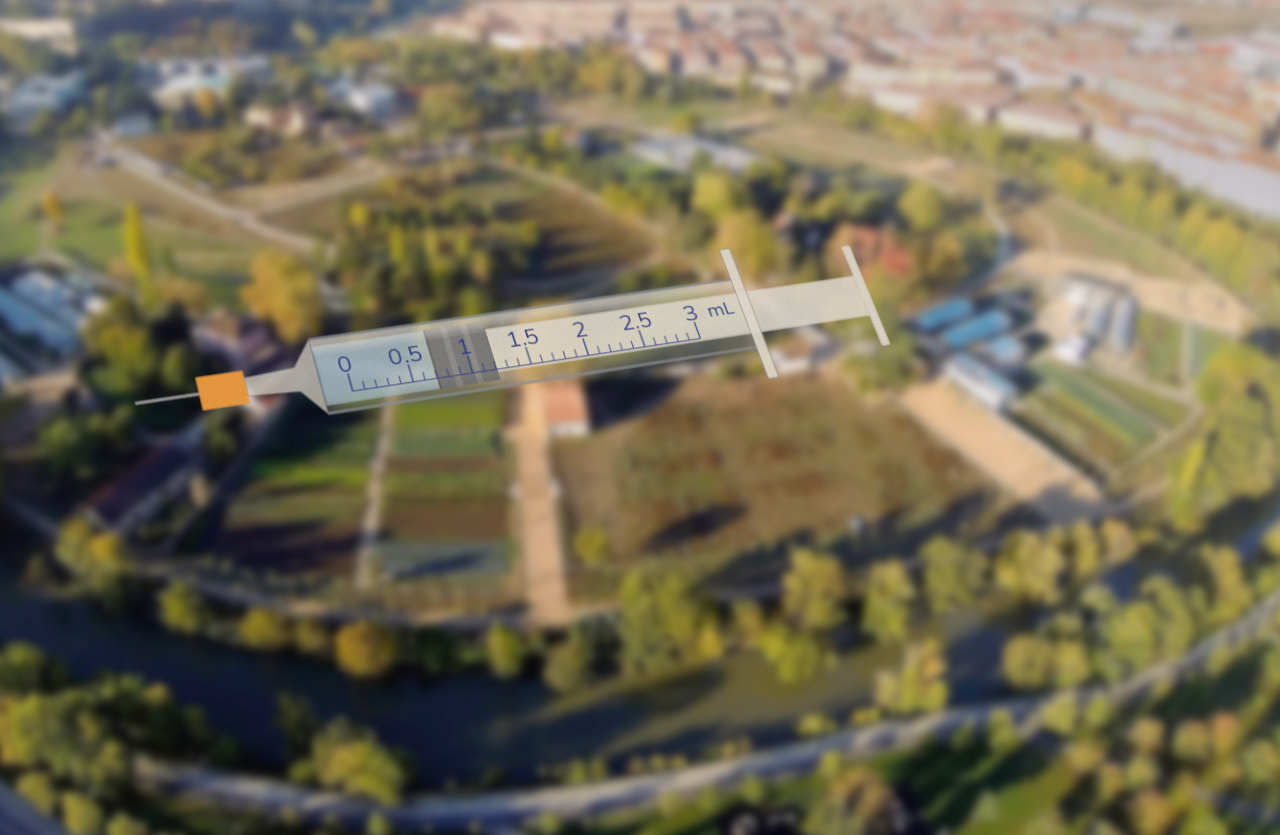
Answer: 0.7 mL
